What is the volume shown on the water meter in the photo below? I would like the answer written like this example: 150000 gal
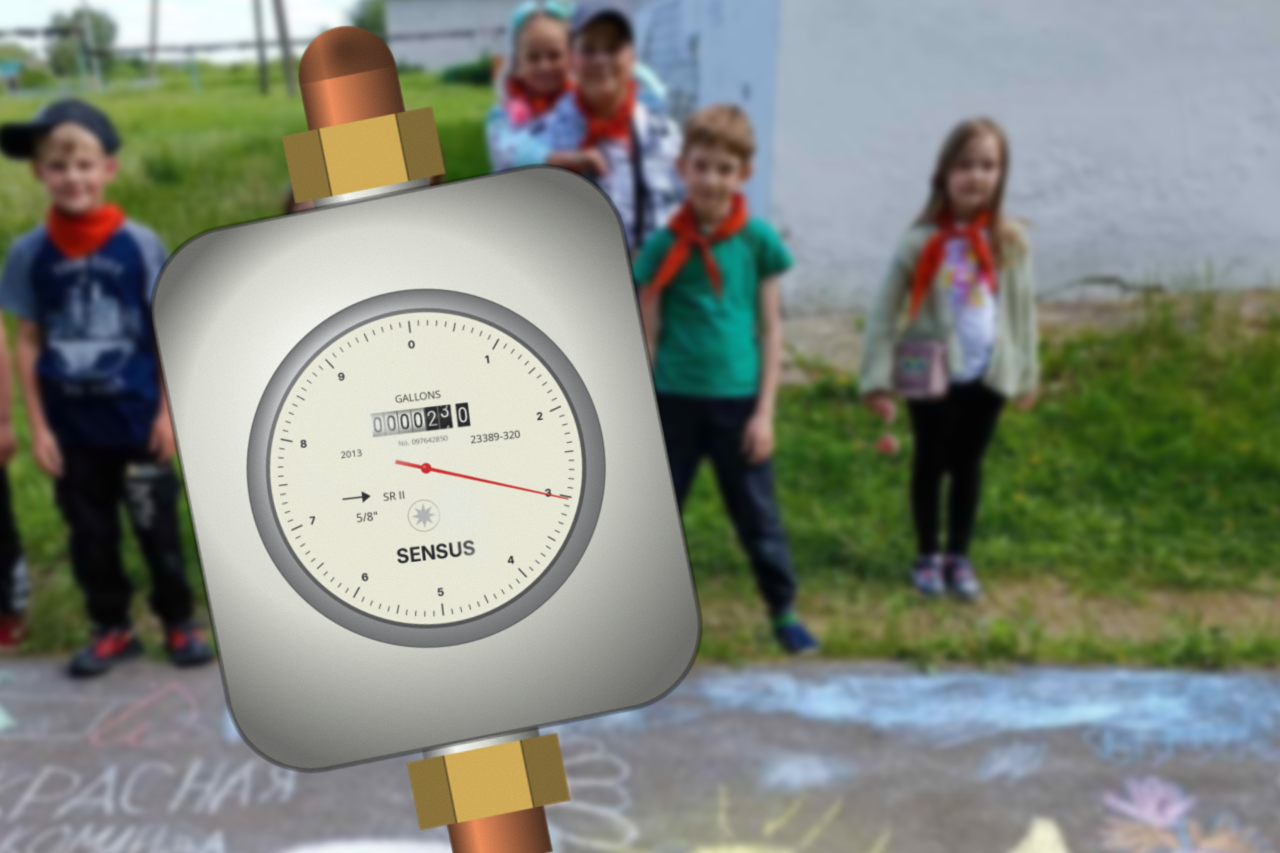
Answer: 233.0 gal
